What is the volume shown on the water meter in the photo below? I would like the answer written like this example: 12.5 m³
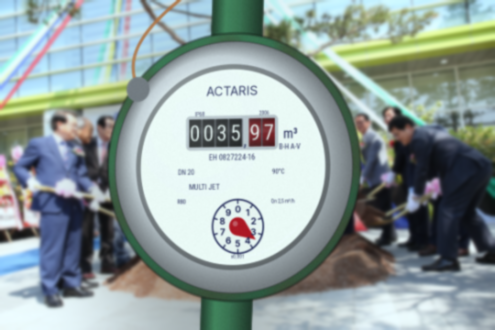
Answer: 35.973 m³
